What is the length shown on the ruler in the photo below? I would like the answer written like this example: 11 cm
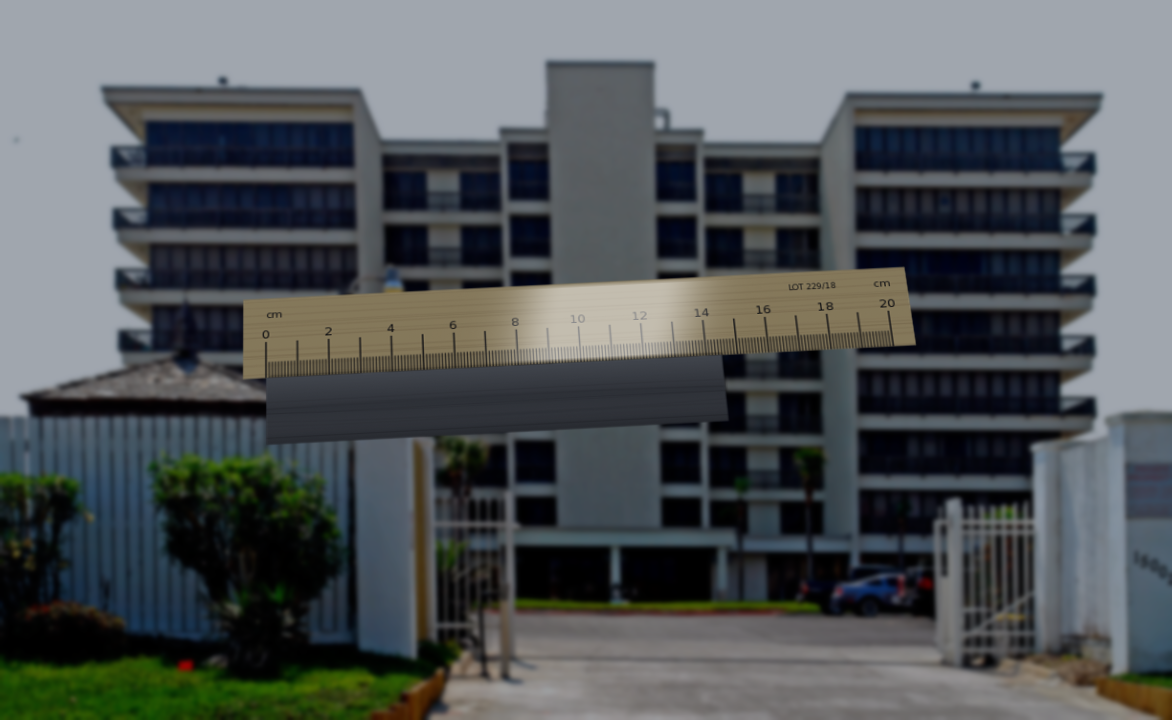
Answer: 14.5 cm
